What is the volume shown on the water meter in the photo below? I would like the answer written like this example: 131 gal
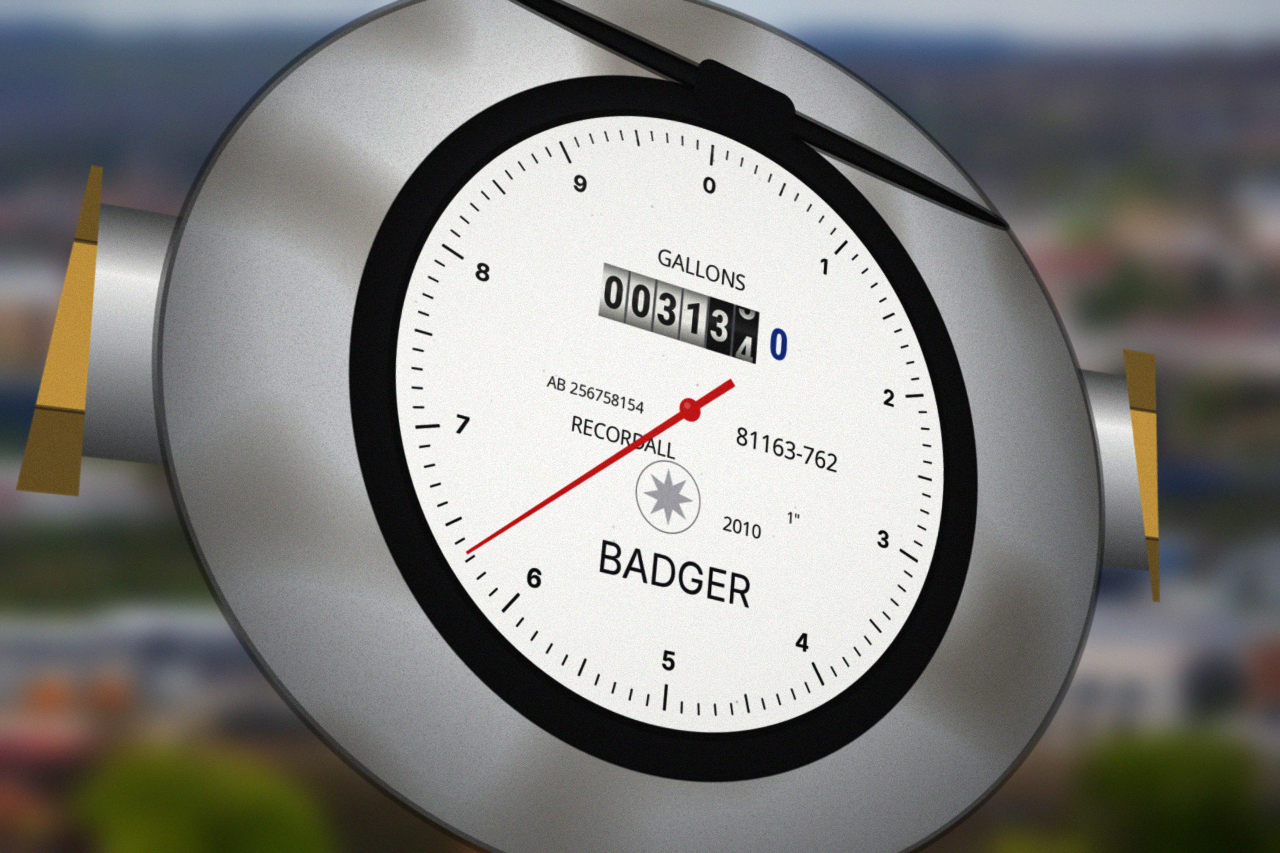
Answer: 31336.3 gal
